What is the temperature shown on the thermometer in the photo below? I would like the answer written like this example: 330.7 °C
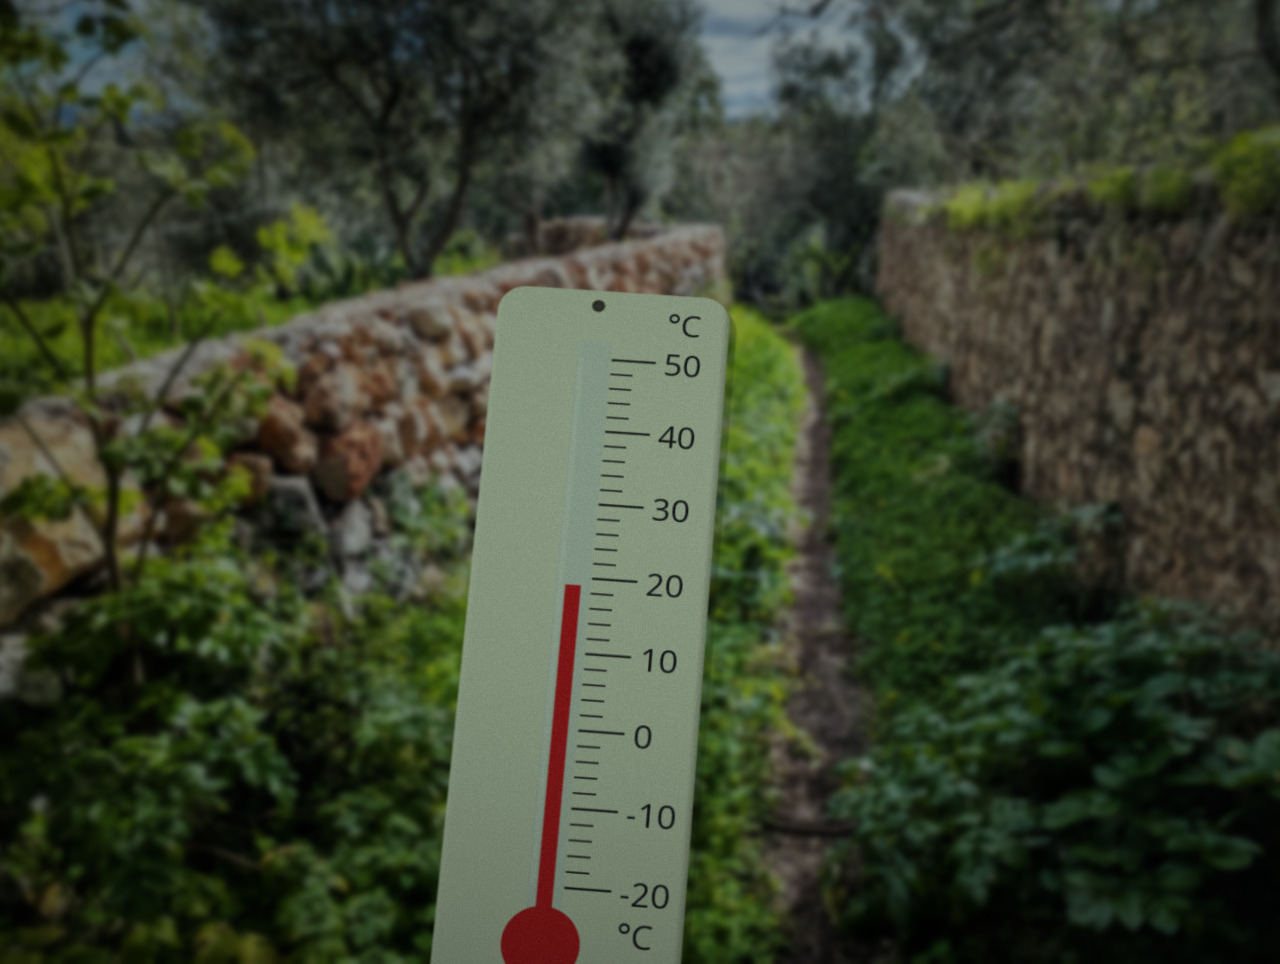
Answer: 19 °C
